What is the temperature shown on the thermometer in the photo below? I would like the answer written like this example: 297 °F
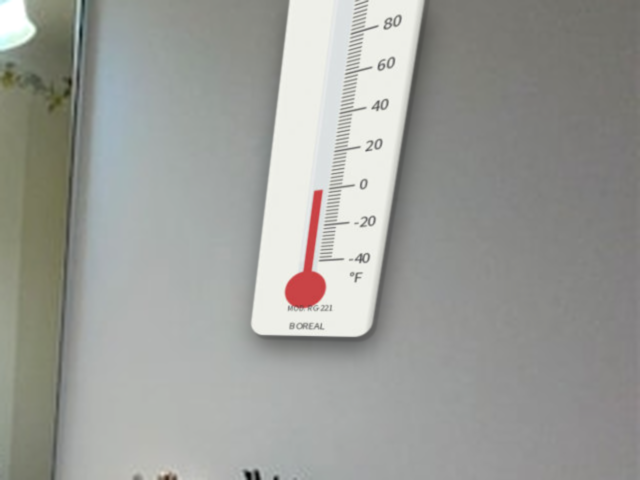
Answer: 0 °F
